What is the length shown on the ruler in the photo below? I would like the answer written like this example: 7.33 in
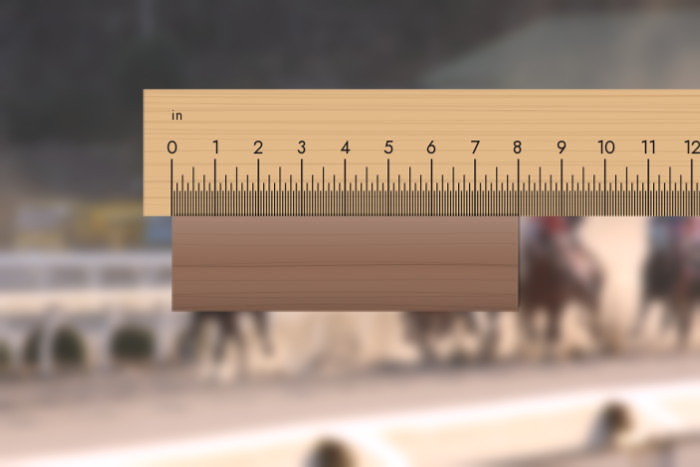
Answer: 8 in
